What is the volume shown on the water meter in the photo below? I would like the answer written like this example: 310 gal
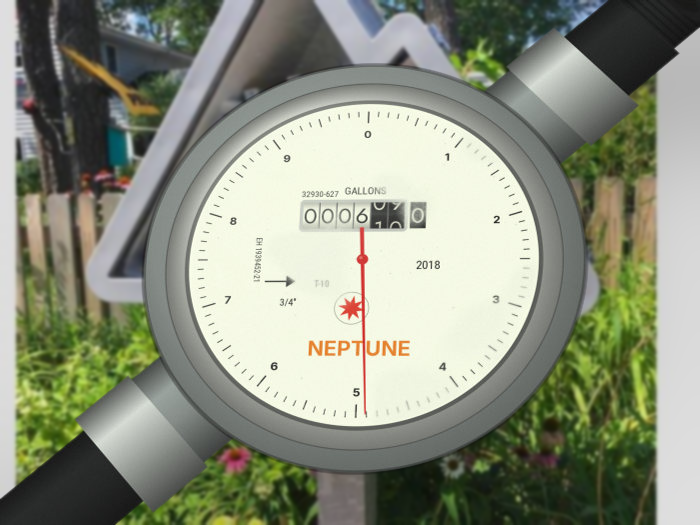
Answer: 6094.9 gal
